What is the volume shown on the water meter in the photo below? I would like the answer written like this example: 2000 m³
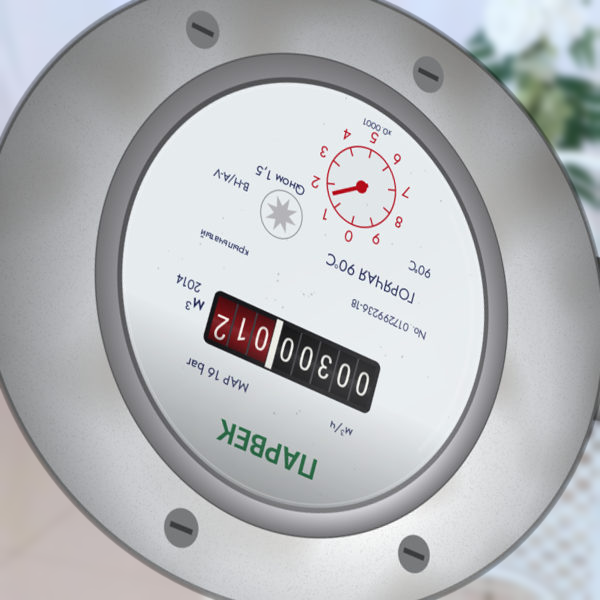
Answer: 300.0121 m³
